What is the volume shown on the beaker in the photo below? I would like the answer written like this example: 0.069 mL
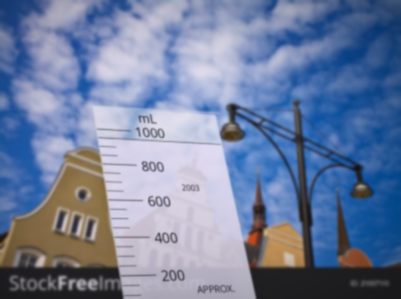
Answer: 950 mL
